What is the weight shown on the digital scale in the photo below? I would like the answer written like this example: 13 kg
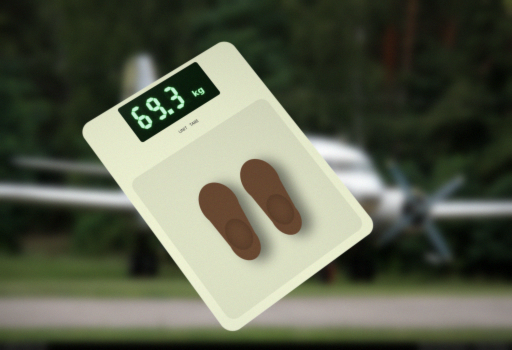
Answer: 69.3 kg
